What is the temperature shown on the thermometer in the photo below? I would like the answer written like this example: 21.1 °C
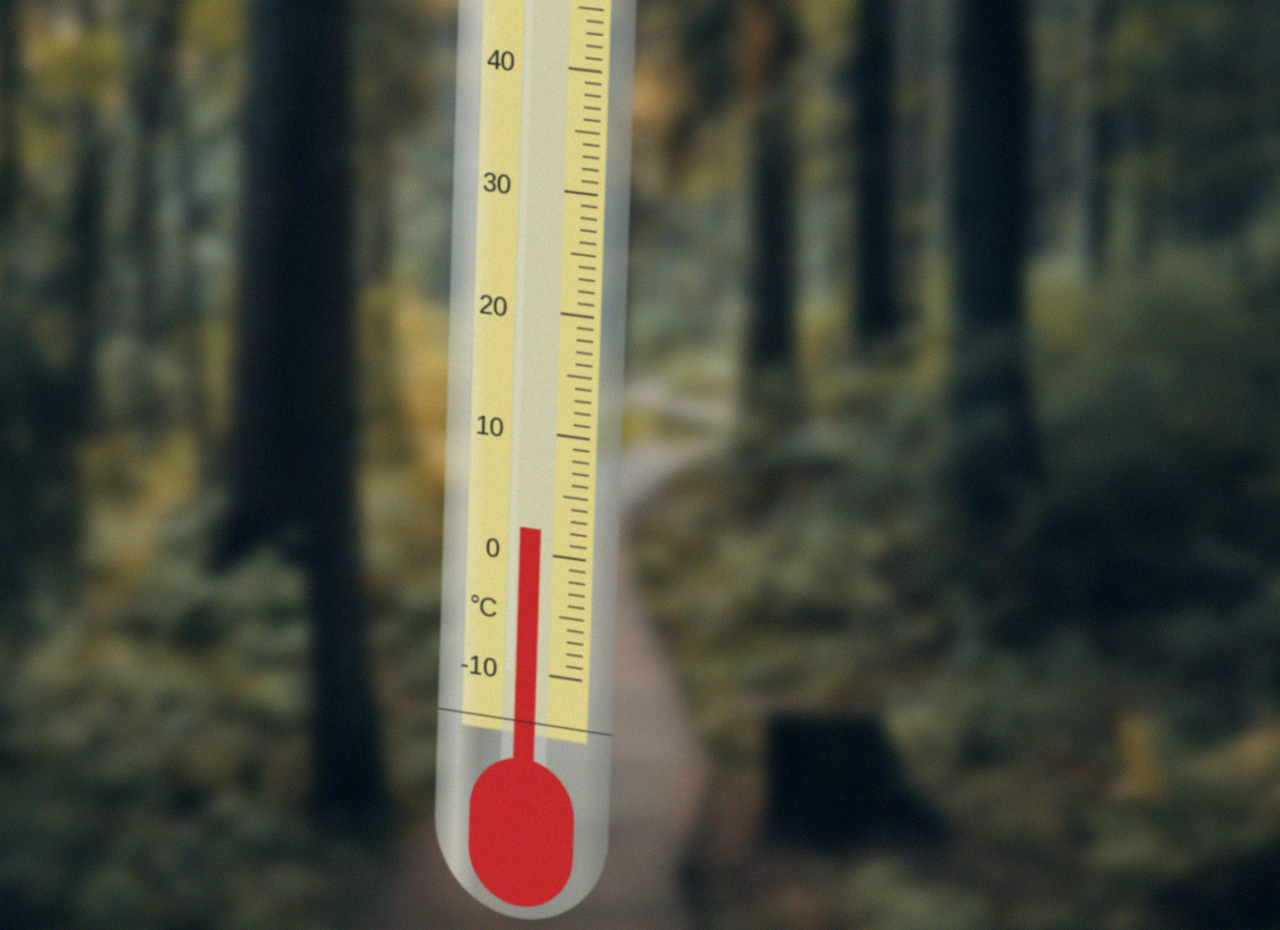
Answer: 2 °C
